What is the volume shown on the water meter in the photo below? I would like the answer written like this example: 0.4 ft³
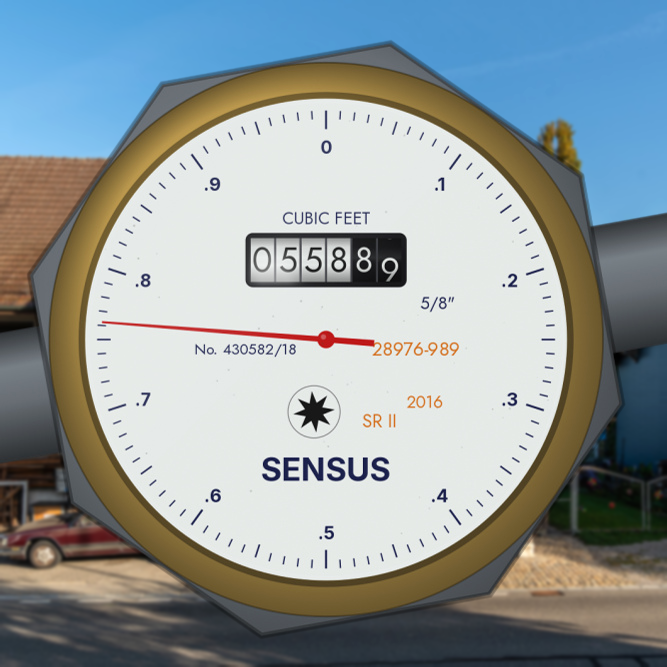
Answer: 55888.76 ft³
